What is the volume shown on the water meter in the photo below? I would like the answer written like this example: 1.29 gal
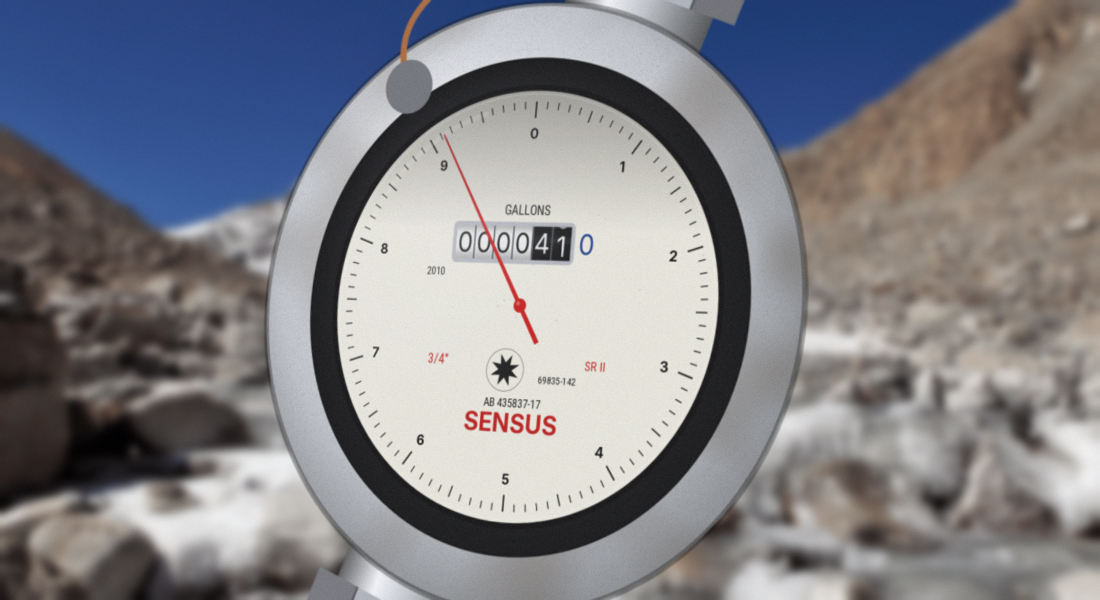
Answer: 409.1 gal
